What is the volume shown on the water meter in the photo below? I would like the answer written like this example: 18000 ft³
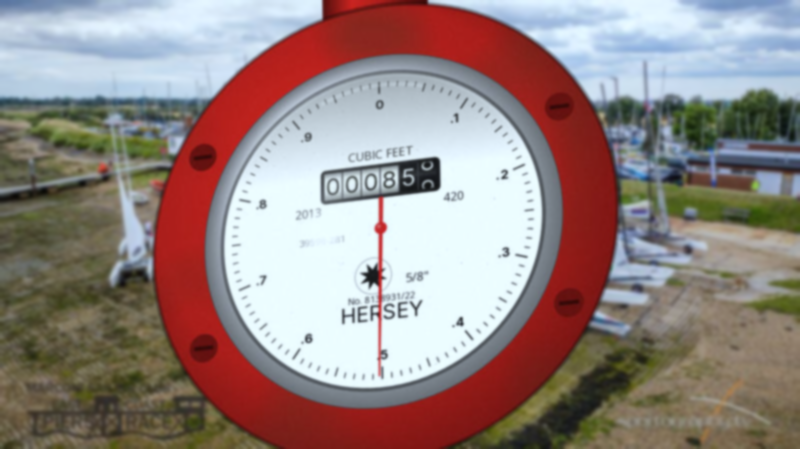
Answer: 858.50 ft³
